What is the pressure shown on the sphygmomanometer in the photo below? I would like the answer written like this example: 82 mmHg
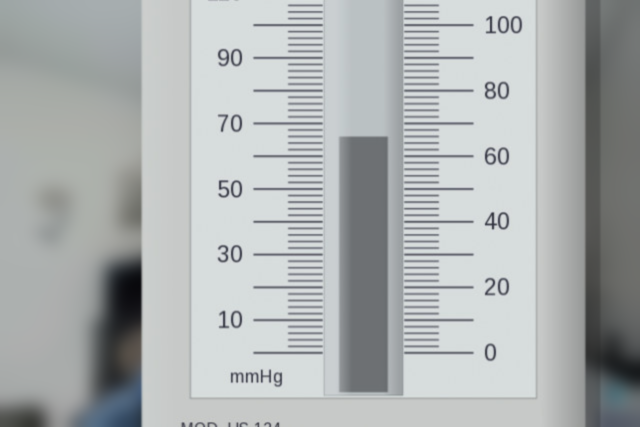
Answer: 66 mmHg
